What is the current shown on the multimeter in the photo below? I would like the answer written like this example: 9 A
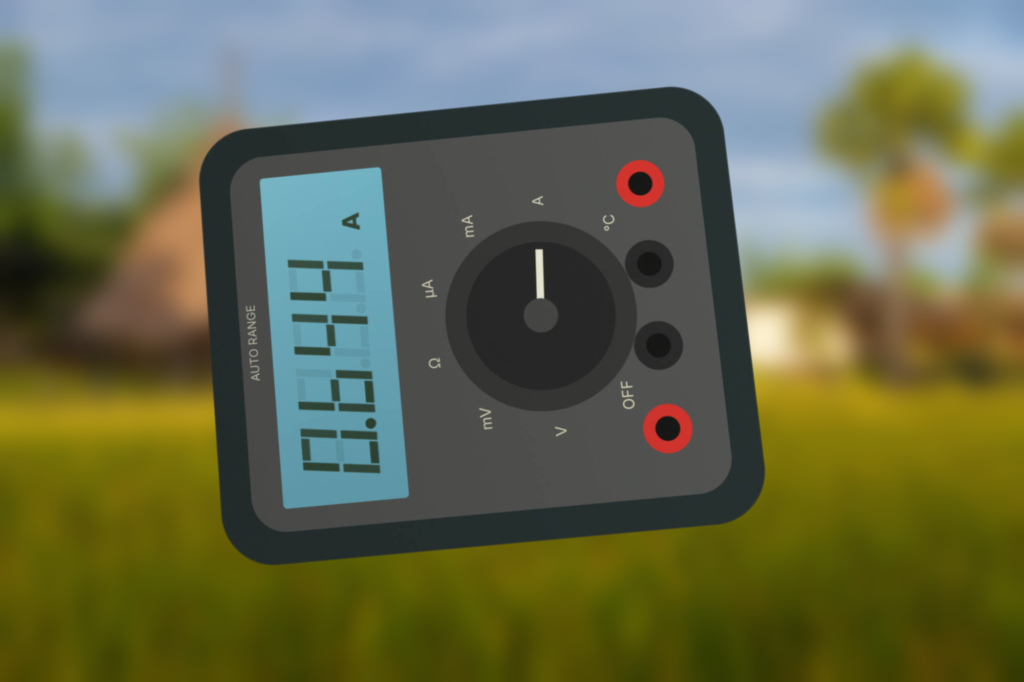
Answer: 0.644 A
